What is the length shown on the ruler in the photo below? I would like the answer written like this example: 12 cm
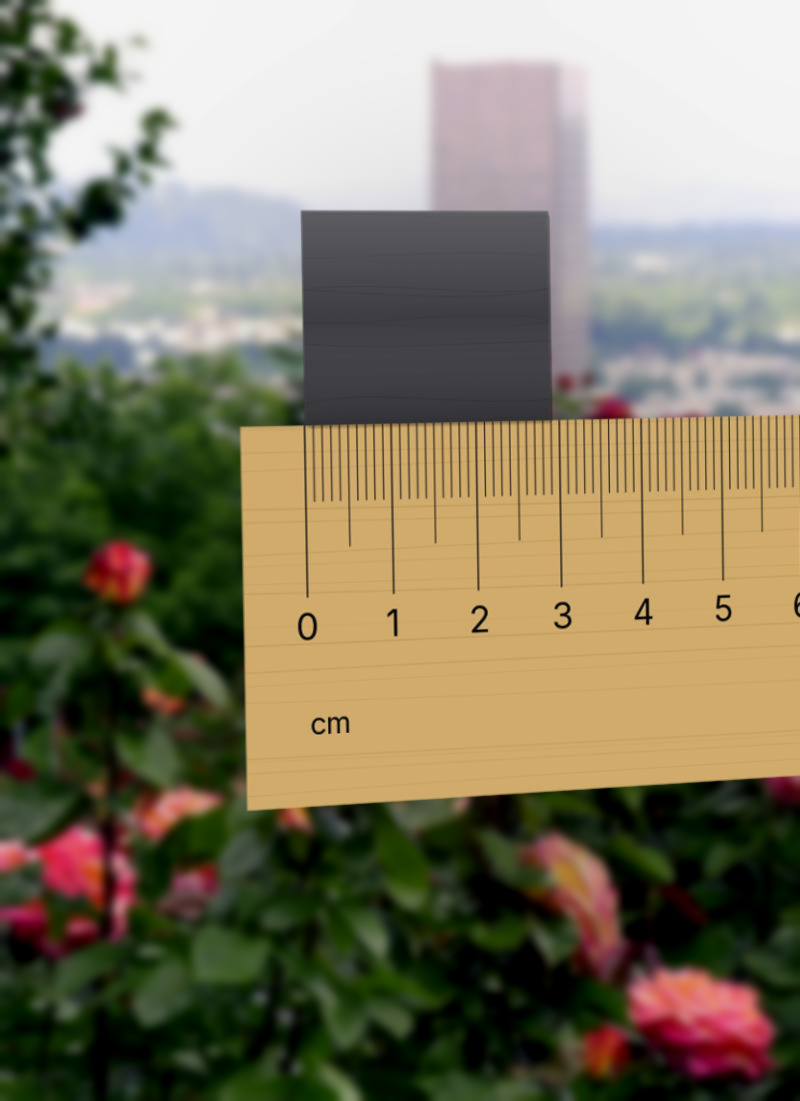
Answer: 2.9 cm
